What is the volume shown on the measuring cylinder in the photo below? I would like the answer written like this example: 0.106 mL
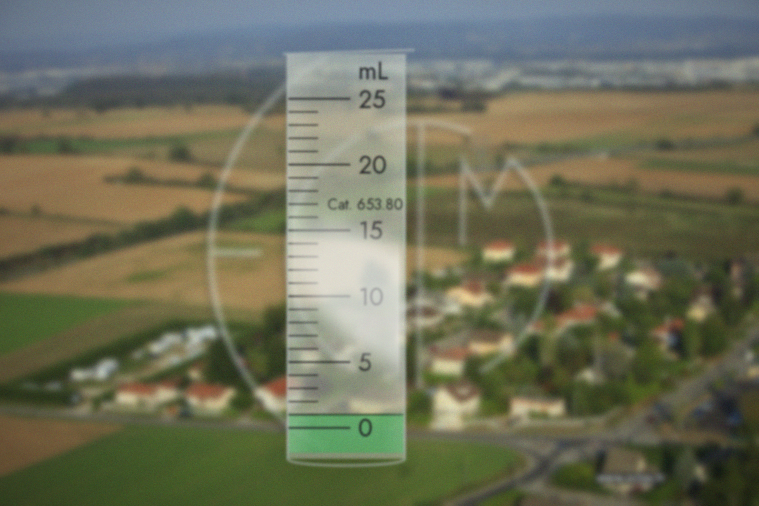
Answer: 1 mL
